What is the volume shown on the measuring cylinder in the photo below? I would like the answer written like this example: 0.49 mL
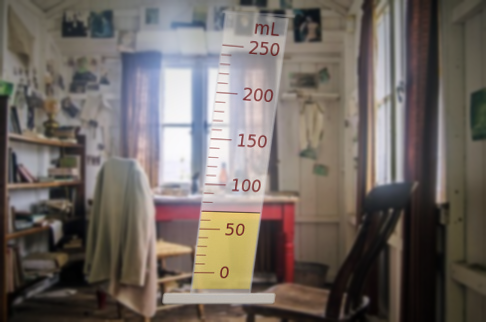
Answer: 70 mL
